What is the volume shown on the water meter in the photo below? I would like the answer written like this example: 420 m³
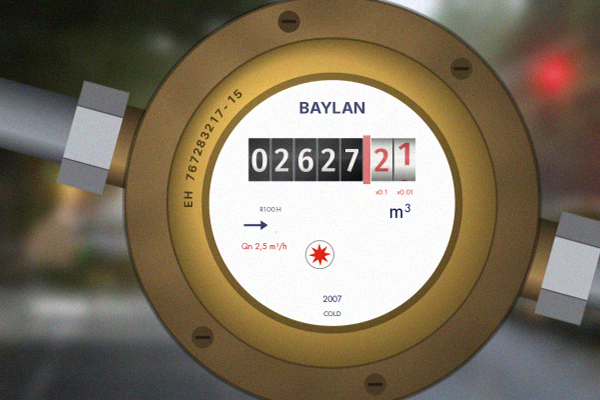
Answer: 2627.21 m³
